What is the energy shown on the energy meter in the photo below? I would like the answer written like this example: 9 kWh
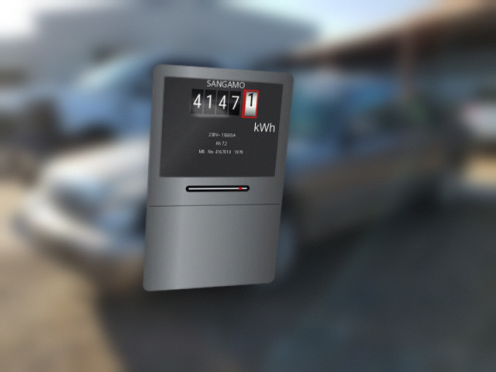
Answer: 4147.1 kWh
